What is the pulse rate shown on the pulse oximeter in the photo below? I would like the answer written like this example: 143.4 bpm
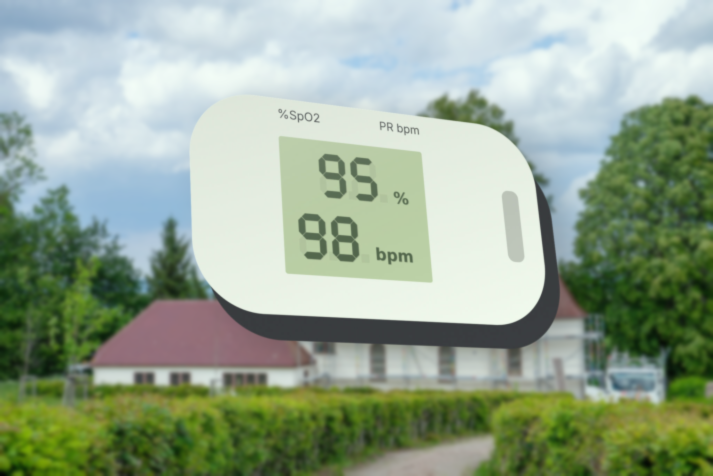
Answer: 98 bpm
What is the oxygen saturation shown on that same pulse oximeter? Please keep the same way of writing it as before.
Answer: 95 %
